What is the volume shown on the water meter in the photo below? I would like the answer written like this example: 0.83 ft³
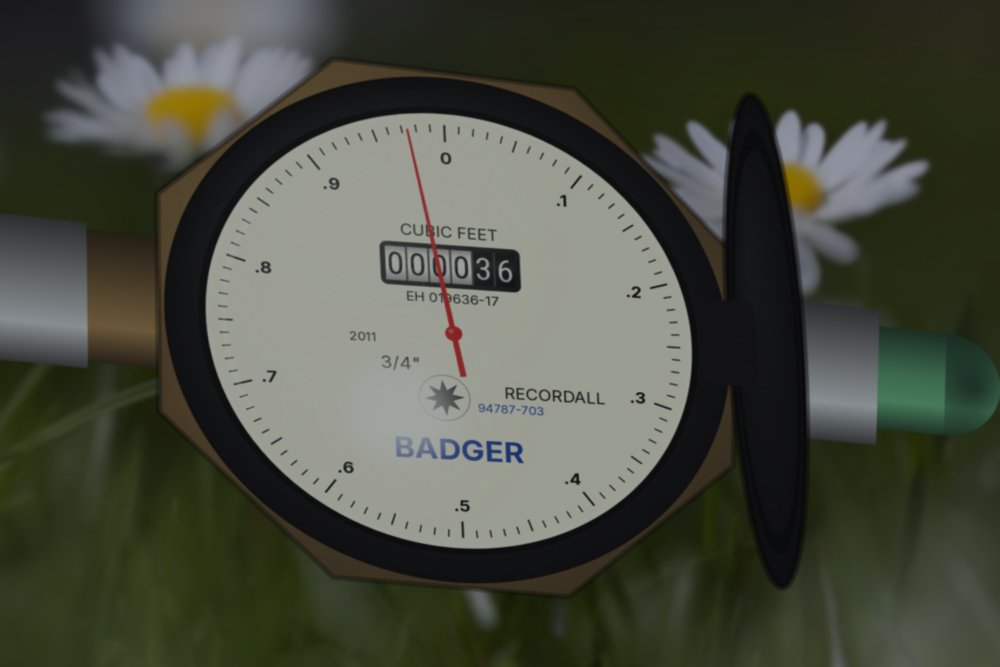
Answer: 35.97 ft³
